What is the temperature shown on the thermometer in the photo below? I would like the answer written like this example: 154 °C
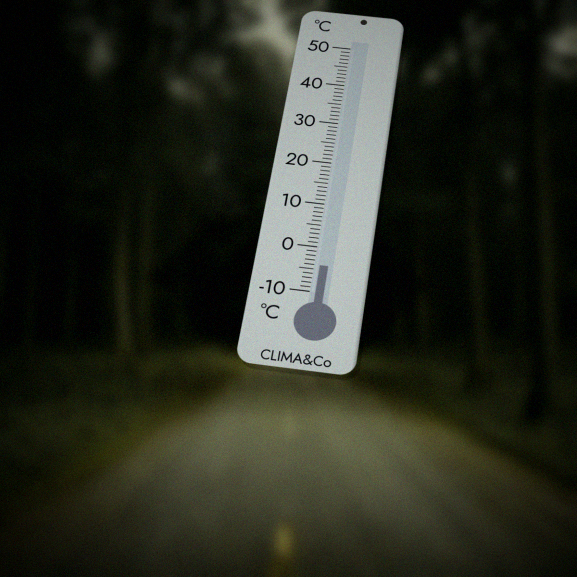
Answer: -4 °C
